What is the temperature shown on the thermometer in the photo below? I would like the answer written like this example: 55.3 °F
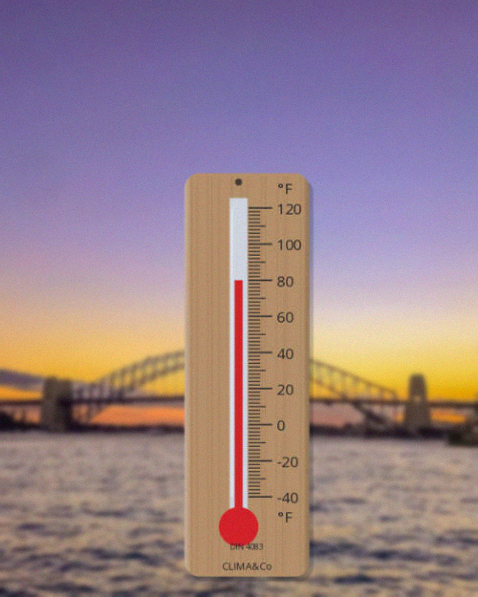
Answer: 80 °F
